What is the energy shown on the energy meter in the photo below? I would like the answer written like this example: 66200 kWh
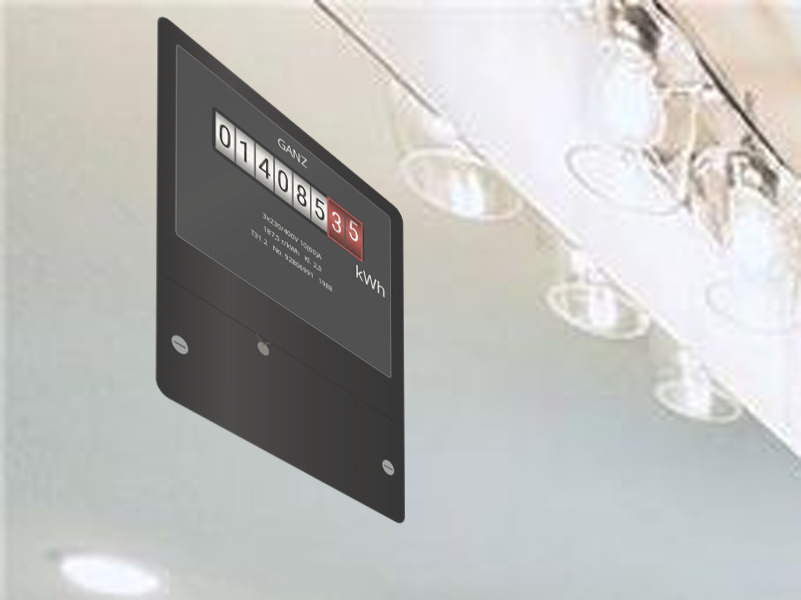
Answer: 14085.35 kWh
